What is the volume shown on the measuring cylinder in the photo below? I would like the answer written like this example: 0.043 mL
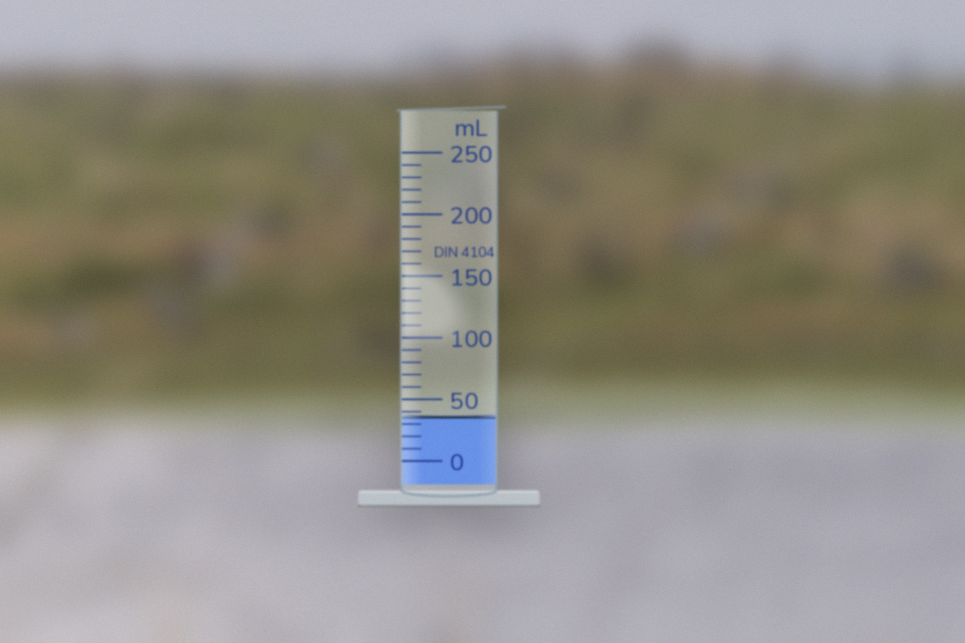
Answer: 35 mL
